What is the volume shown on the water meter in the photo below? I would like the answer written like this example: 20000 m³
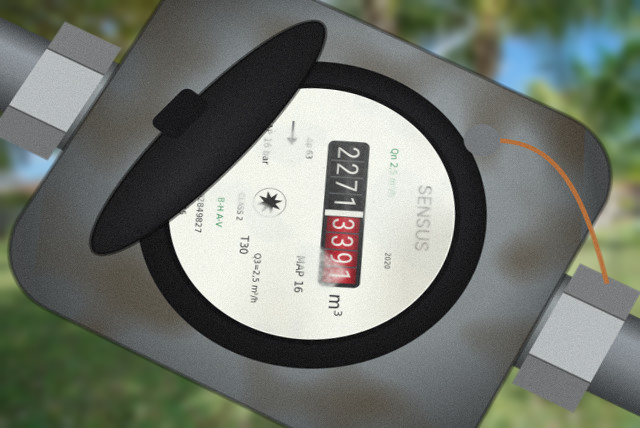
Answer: 2271.3391 m³
